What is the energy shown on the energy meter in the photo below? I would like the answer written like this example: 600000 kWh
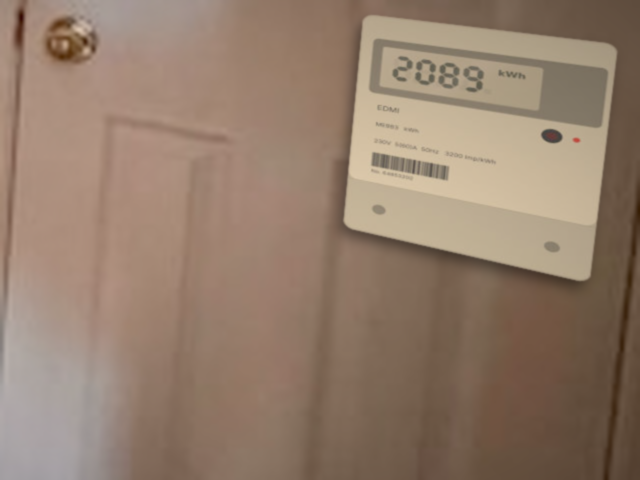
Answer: 2089 kWh
